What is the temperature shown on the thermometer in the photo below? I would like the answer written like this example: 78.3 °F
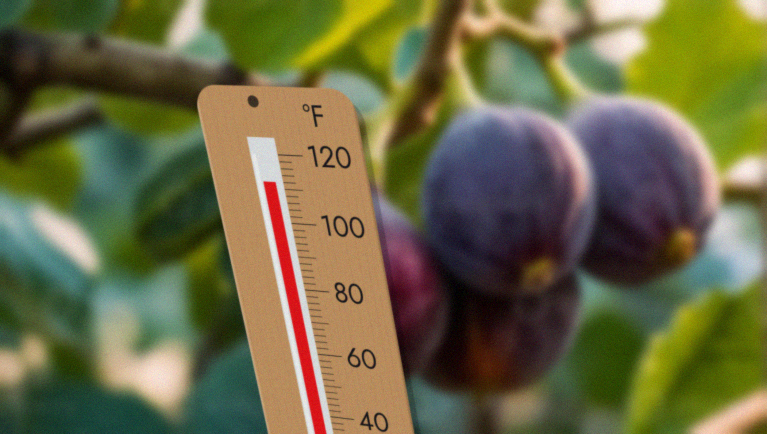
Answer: 112 °F
